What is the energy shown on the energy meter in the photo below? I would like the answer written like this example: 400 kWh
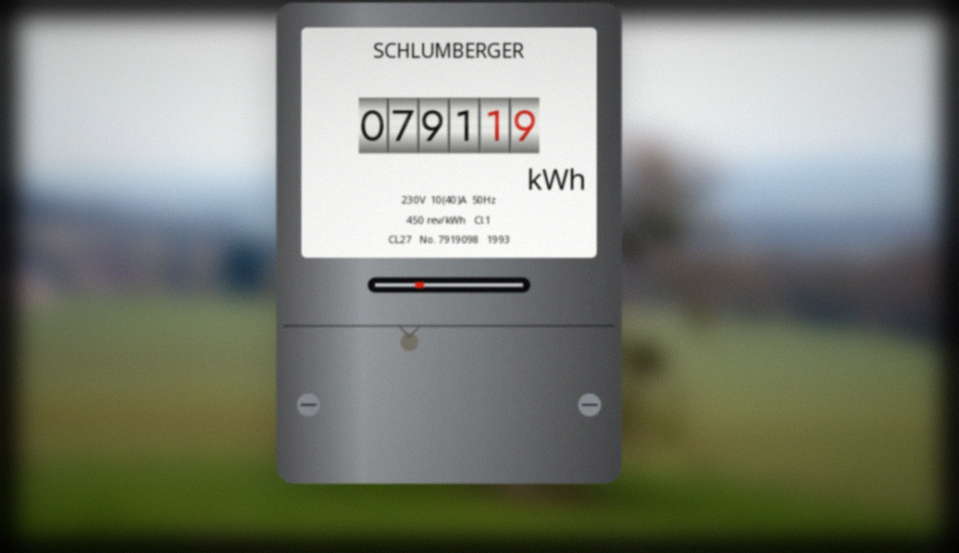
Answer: 791.19 kWh
